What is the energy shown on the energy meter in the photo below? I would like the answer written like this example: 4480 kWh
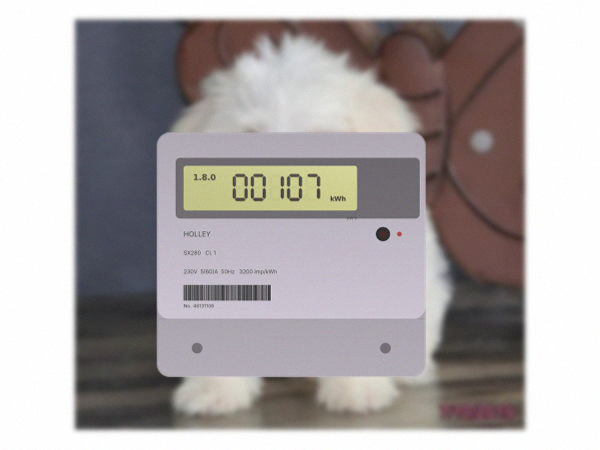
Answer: 107 kWh
